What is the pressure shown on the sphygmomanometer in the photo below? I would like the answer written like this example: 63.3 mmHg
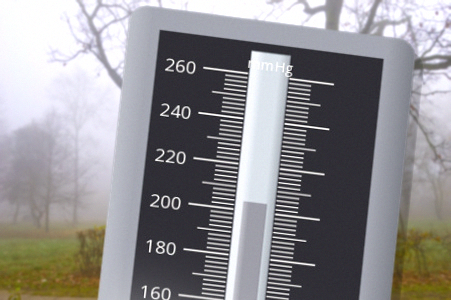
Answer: 204 mmHg
